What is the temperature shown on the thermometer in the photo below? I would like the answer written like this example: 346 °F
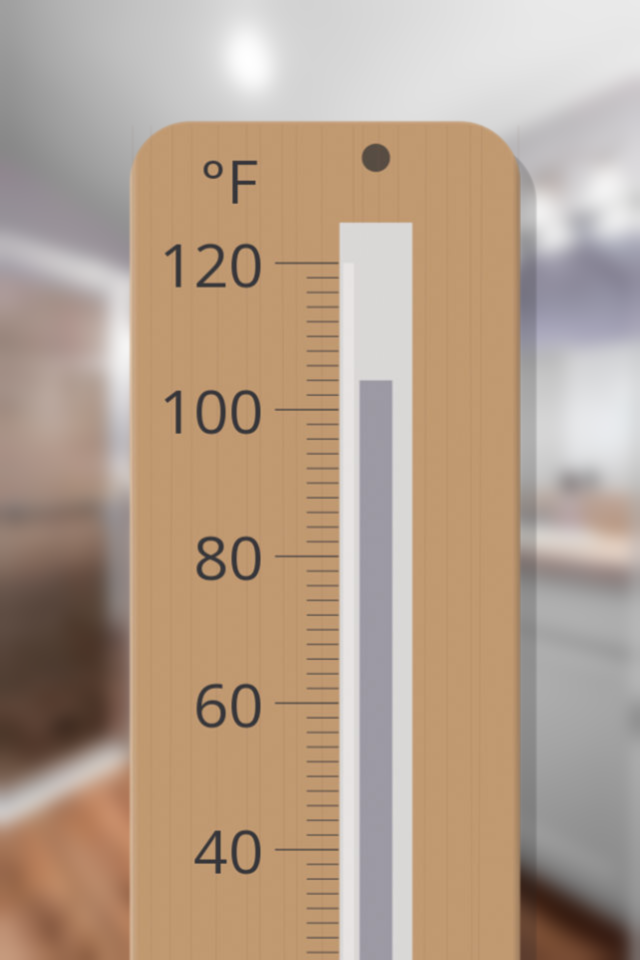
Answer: 104 °F
